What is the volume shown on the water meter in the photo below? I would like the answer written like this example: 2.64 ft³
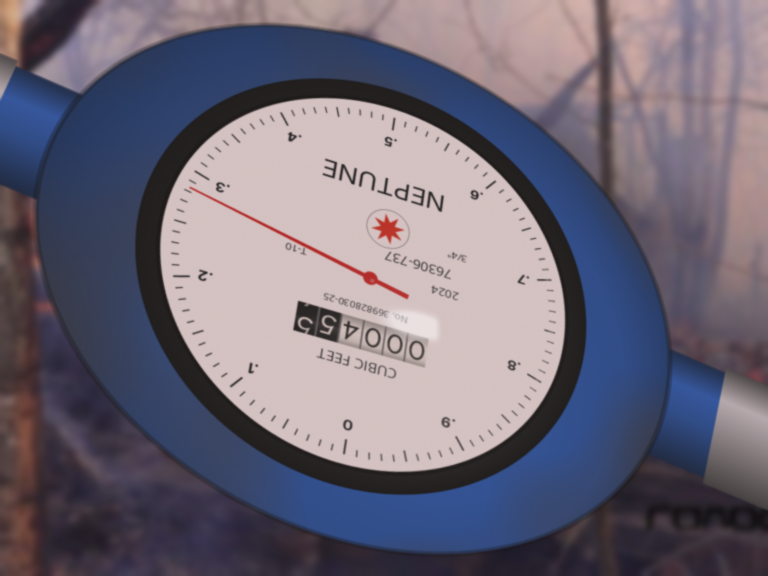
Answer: 455.28 ft³
